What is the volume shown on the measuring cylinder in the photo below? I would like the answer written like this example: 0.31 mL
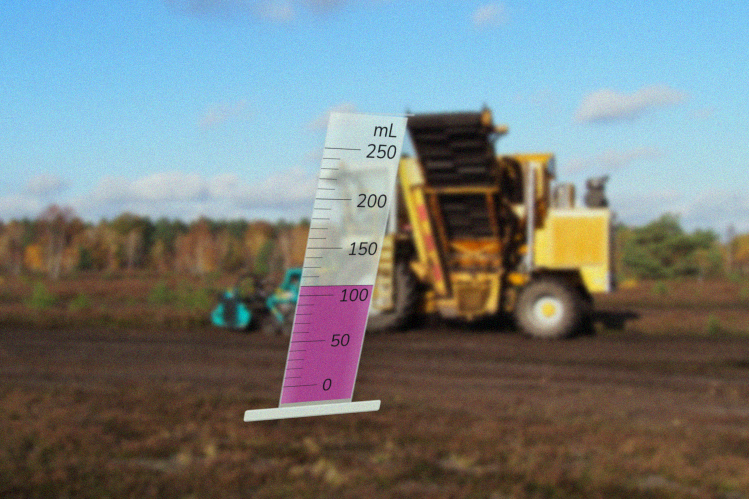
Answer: 110 mL
